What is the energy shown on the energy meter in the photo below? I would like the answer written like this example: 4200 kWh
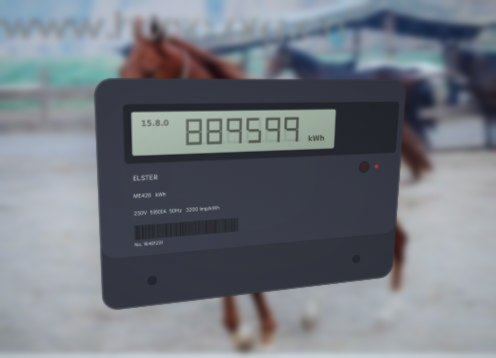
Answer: 889599 kWh
